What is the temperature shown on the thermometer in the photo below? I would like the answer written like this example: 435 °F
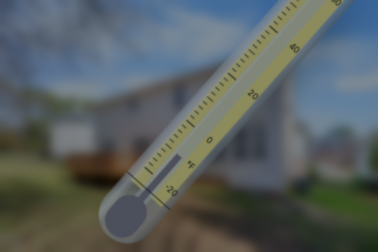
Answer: -10 °F
